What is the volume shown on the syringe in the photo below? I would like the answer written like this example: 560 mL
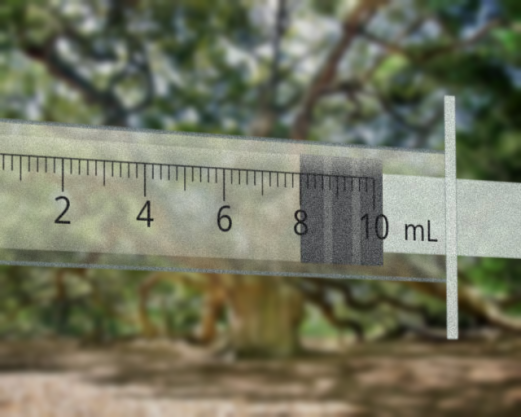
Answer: 8 mL
